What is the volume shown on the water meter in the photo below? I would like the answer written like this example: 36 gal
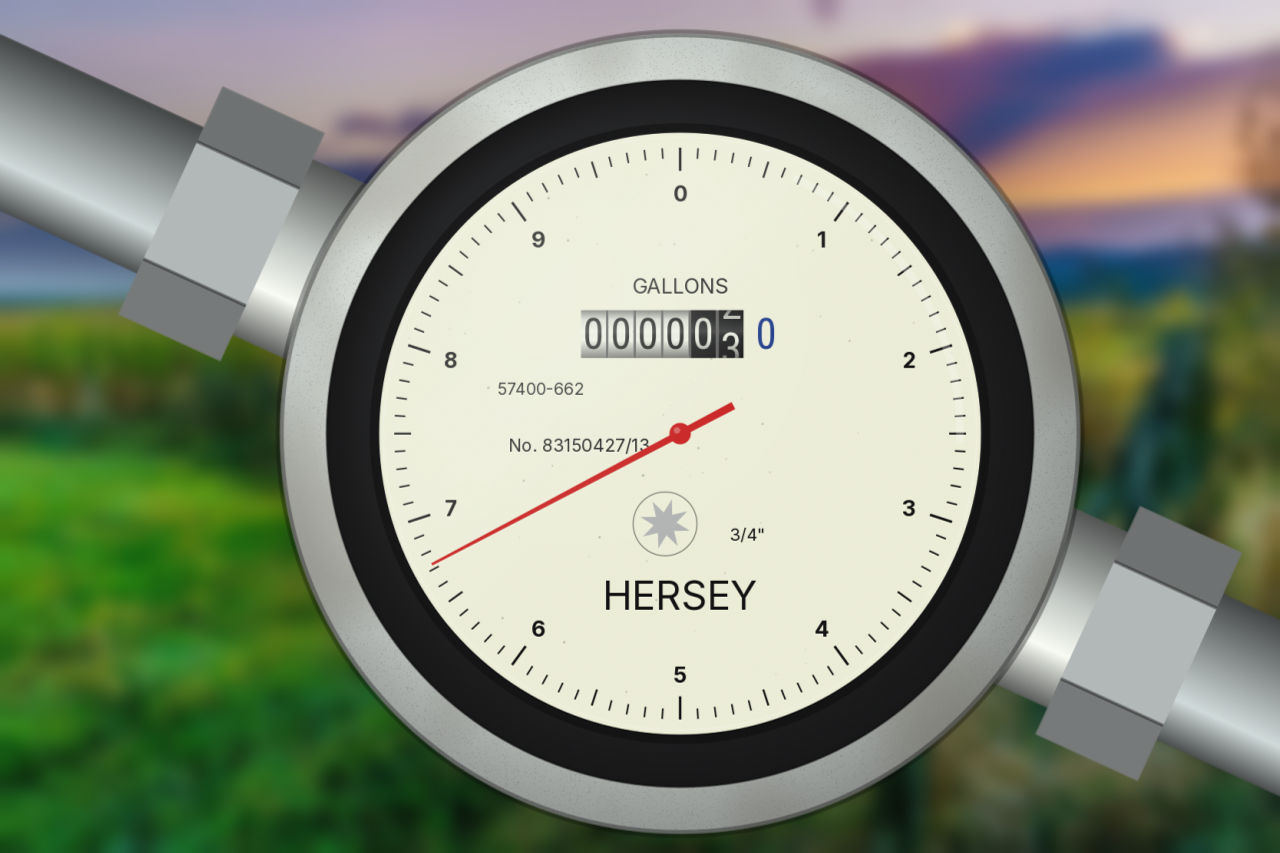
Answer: 26.7 gal
